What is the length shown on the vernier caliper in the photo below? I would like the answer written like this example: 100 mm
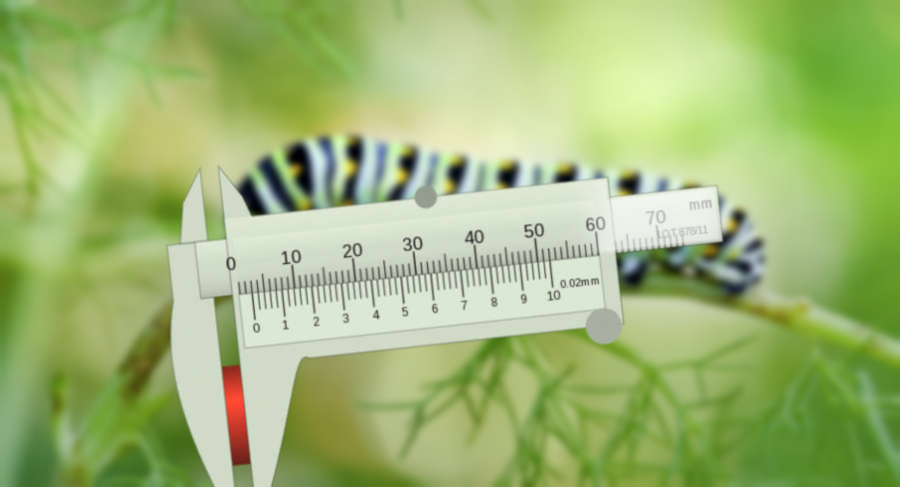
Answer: 3.0 mm
